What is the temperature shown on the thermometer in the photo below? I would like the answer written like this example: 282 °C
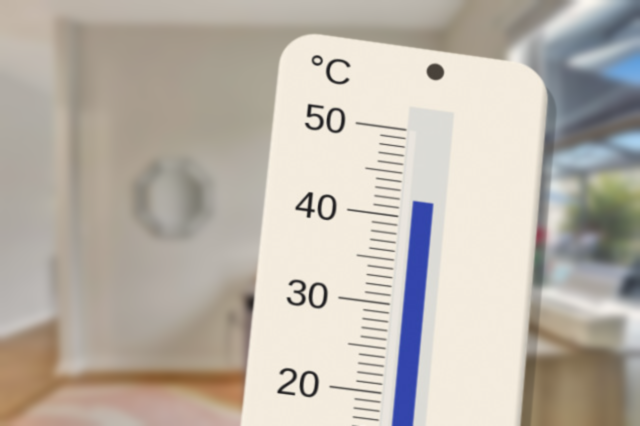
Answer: 42 °C
